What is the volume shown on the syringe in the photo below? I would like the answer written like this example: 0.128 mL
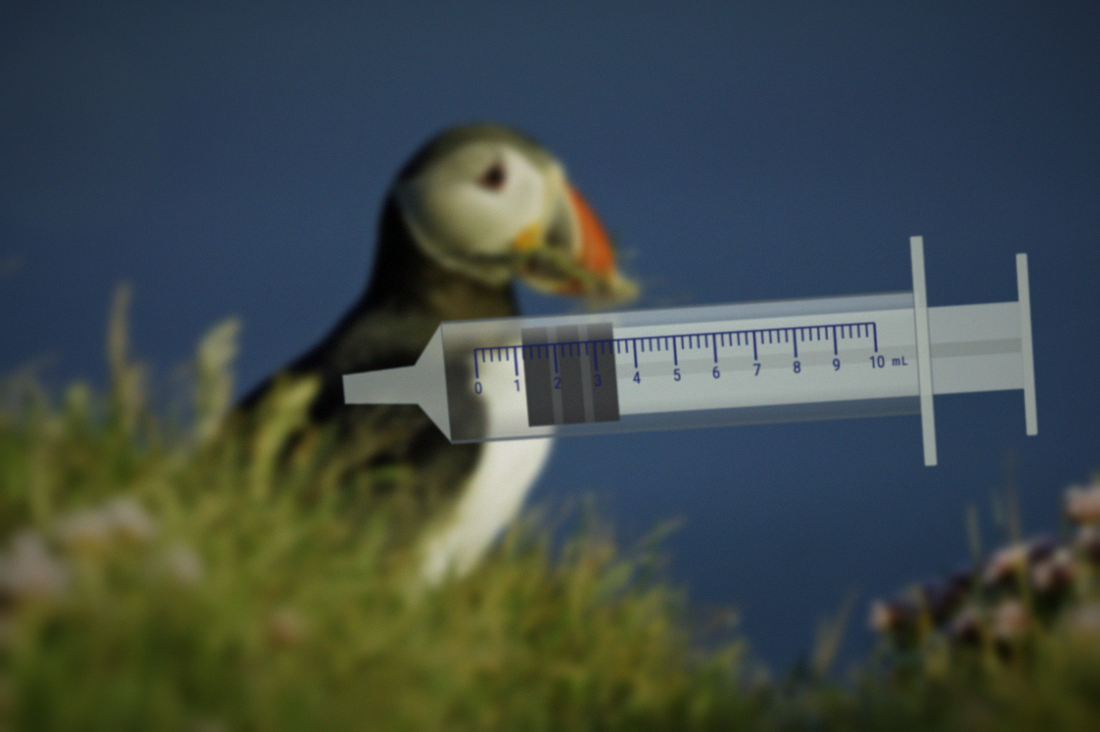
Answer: 1.2 mL
